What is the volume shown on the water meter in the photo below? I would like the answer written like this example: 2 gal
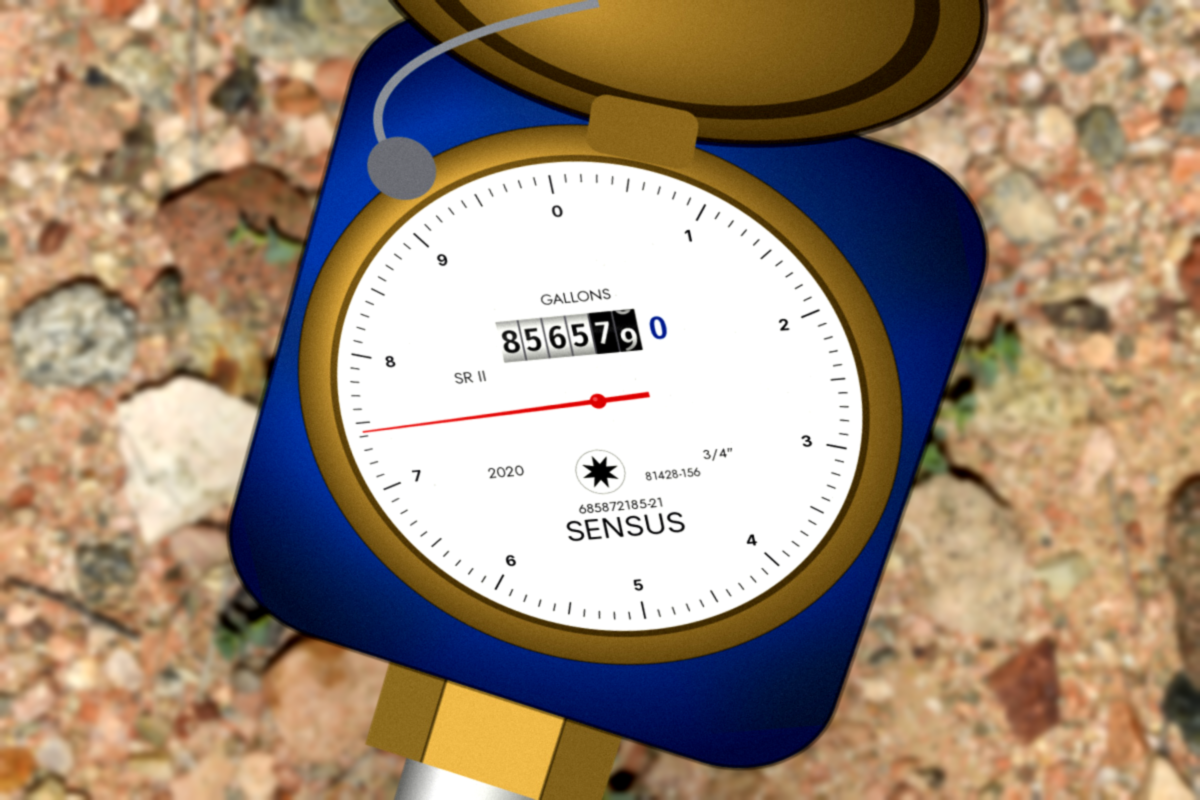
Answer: 8565787.4 gal
